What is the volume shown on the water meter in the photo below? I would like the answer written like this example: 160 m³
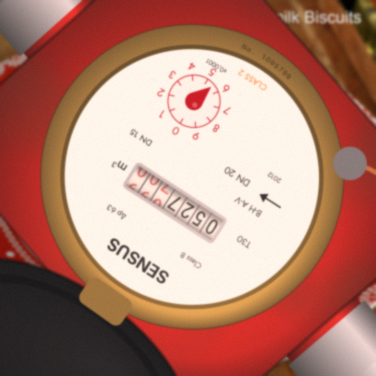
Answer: 527.6995 m³
